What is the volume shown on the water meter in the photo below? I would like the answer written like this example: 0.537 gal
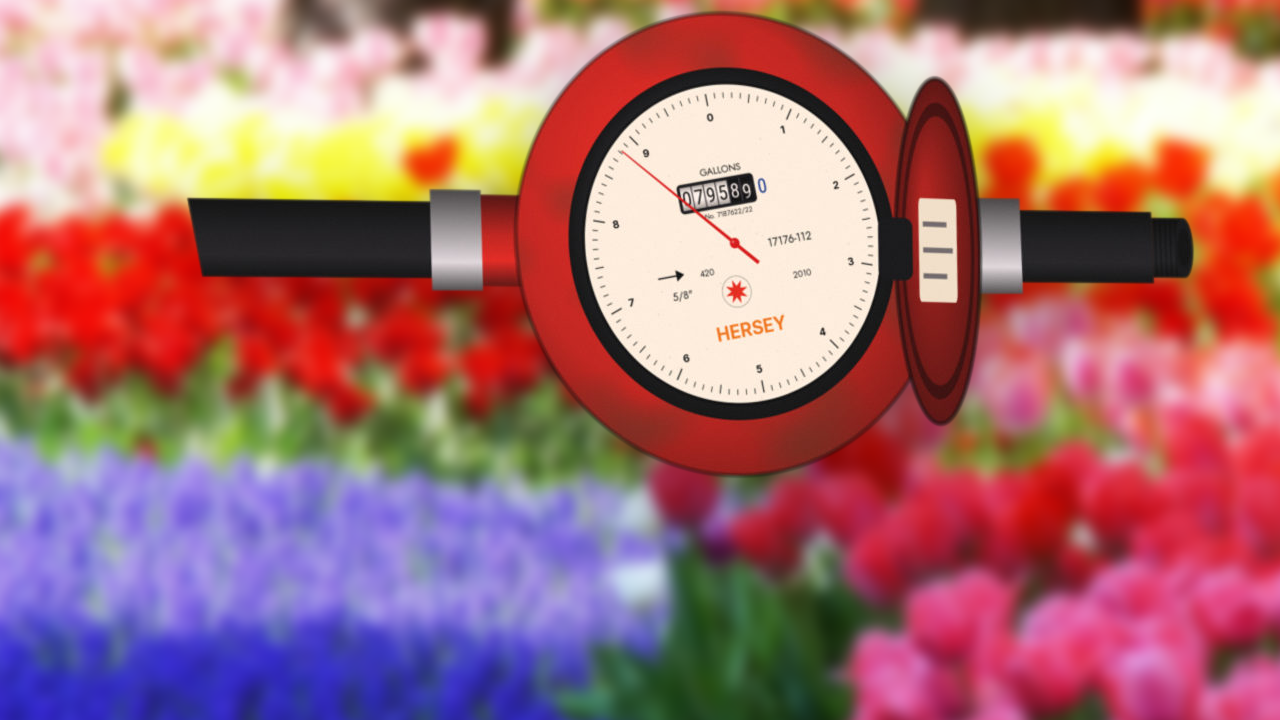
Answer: 795888.8 gal
